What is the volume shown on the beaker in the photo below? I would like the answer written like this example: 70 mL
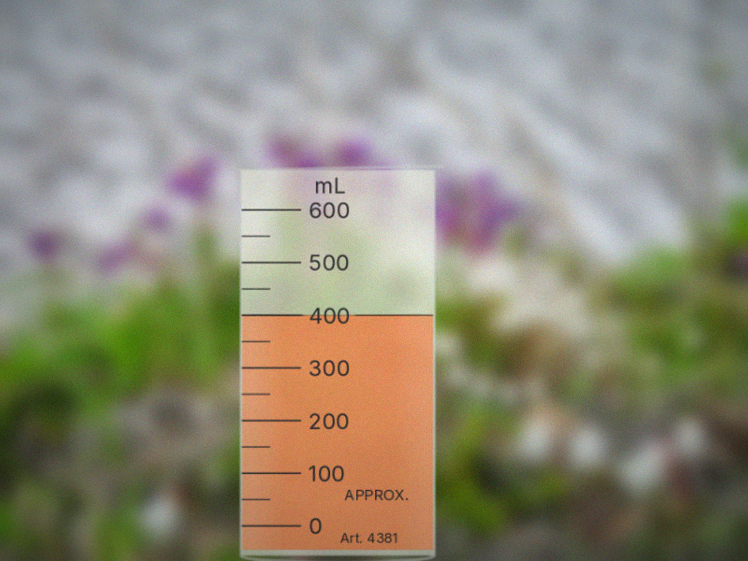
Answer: 400 mL
